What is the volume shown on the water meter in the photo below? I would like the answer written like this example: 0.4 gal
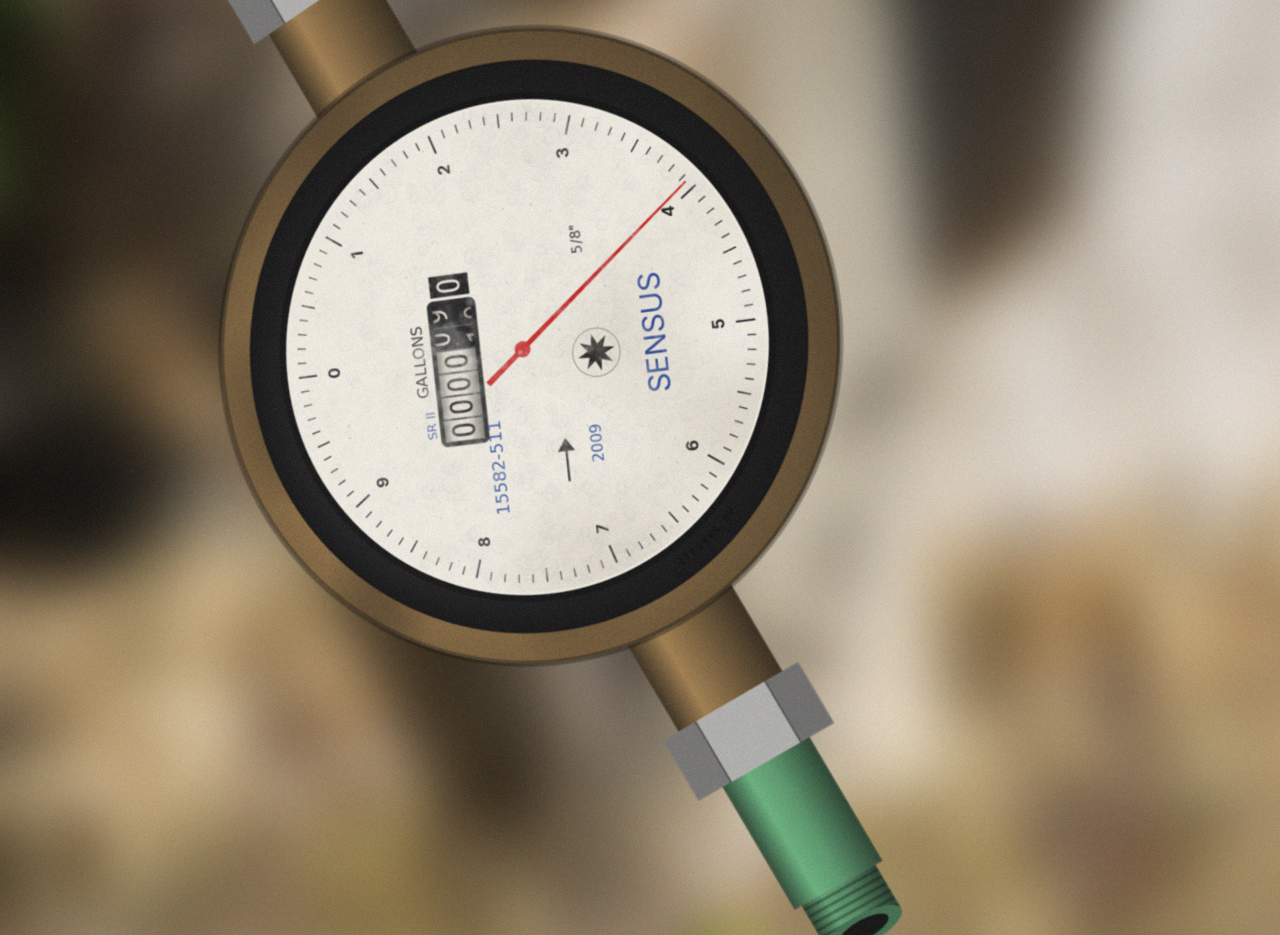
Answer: 93.9 gal
